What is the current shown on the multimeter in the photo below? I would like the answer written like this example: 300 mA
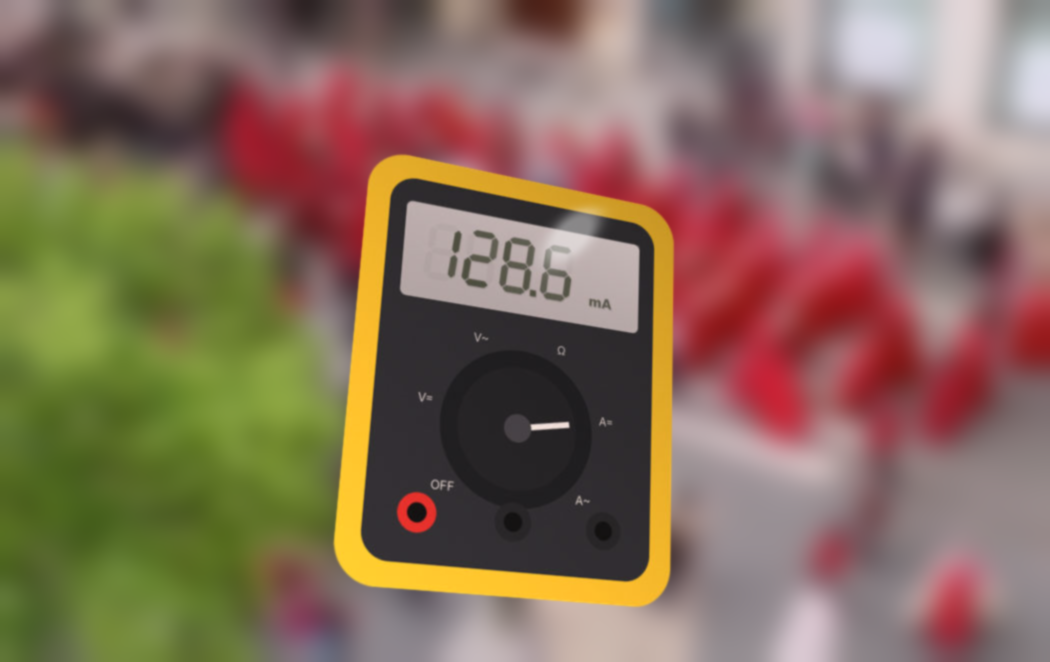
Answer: 128.6 mA
